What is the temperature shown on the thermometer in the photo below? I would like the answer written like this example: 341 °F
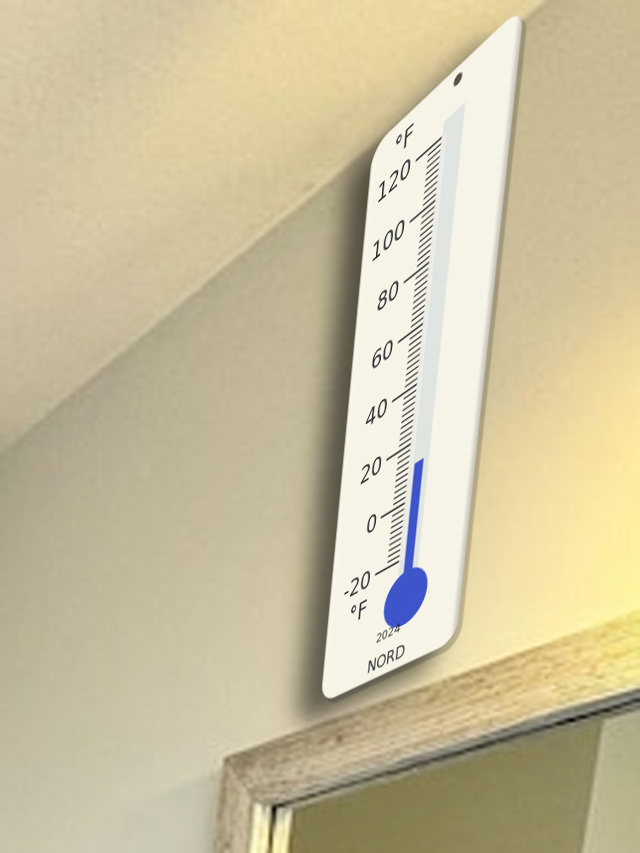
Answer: 12 °F
